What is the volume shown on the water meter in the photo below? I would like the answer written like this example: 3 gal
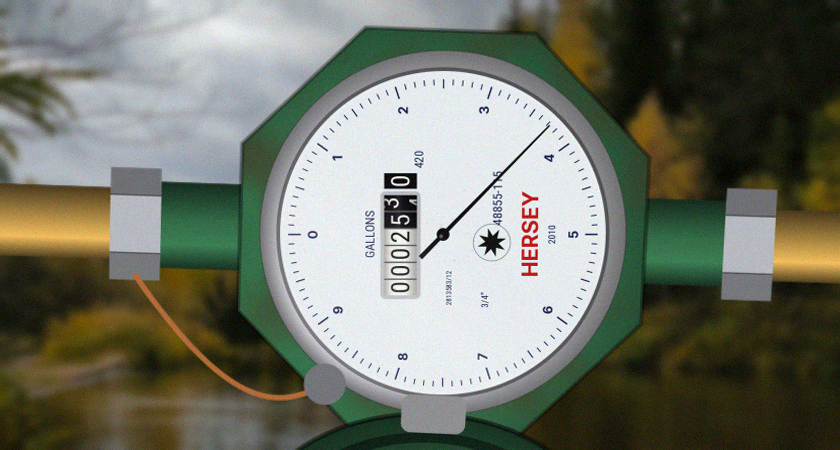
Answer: 2533.7 gal
